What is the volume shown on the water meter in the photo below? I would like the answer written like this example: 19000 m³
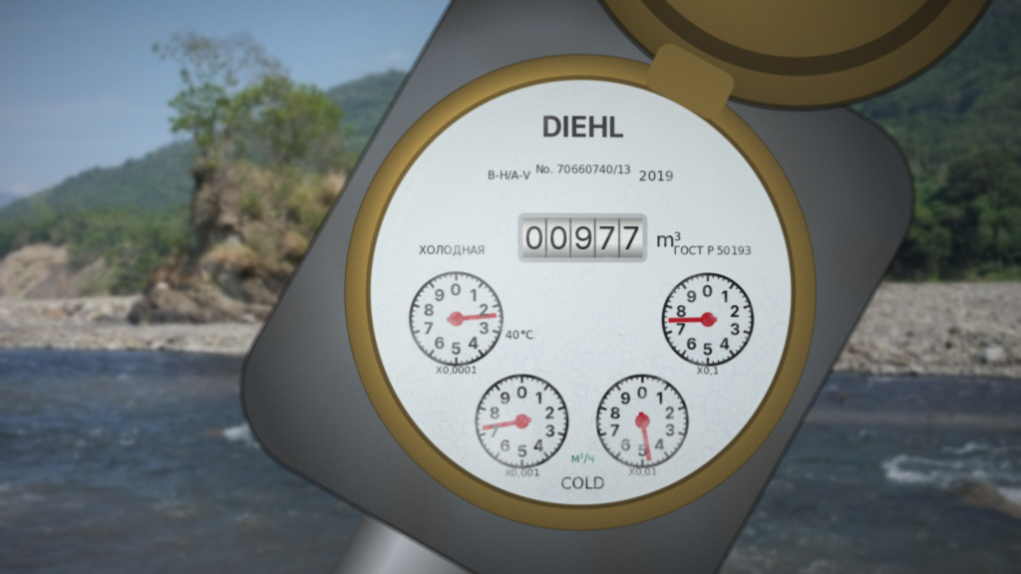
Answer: 977.7472 m³
